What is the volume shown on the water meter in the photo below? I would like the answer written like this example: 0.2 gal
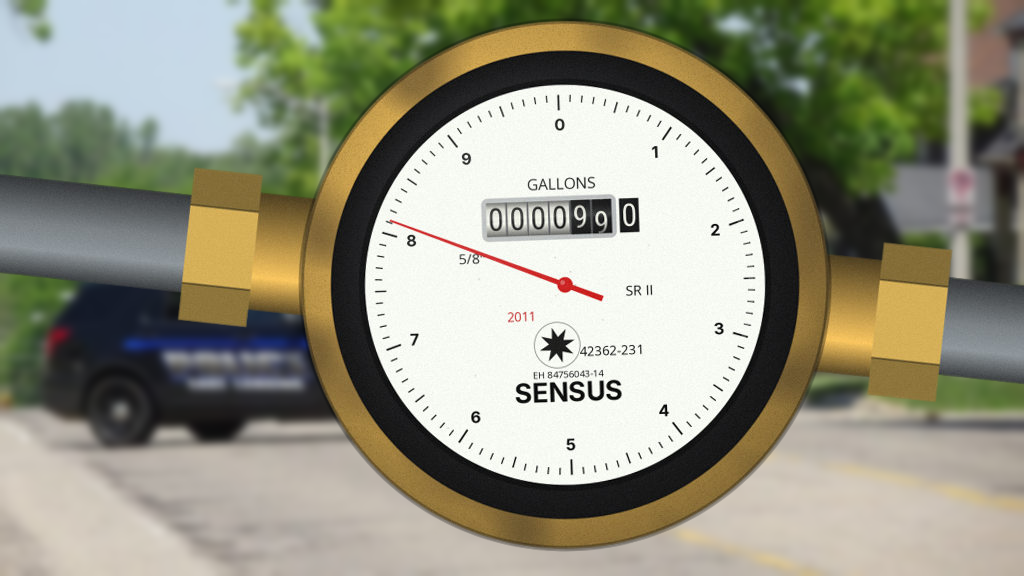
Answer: 988.1 gal
